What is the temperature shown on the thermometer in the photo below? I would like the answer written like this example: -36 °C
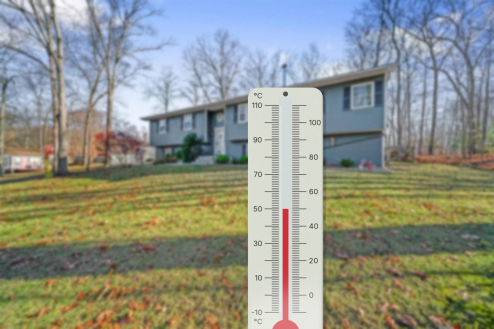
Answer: 50 °C
